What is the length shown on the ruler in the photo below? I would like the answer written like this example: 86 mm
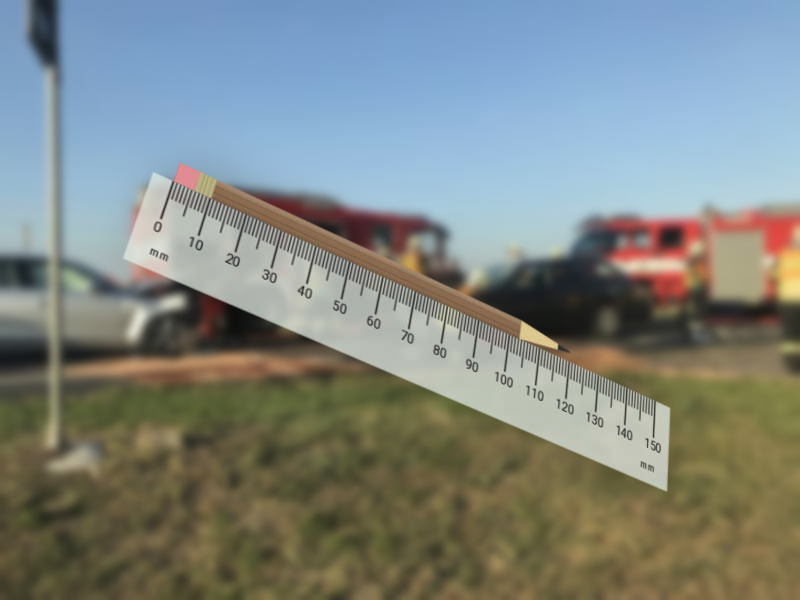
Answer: 120 mm
